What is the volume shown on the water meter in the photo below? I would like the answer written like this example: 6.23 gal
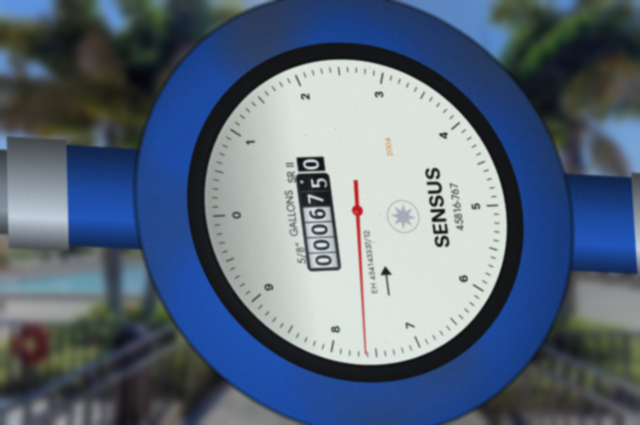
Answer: 6747.6 gal
